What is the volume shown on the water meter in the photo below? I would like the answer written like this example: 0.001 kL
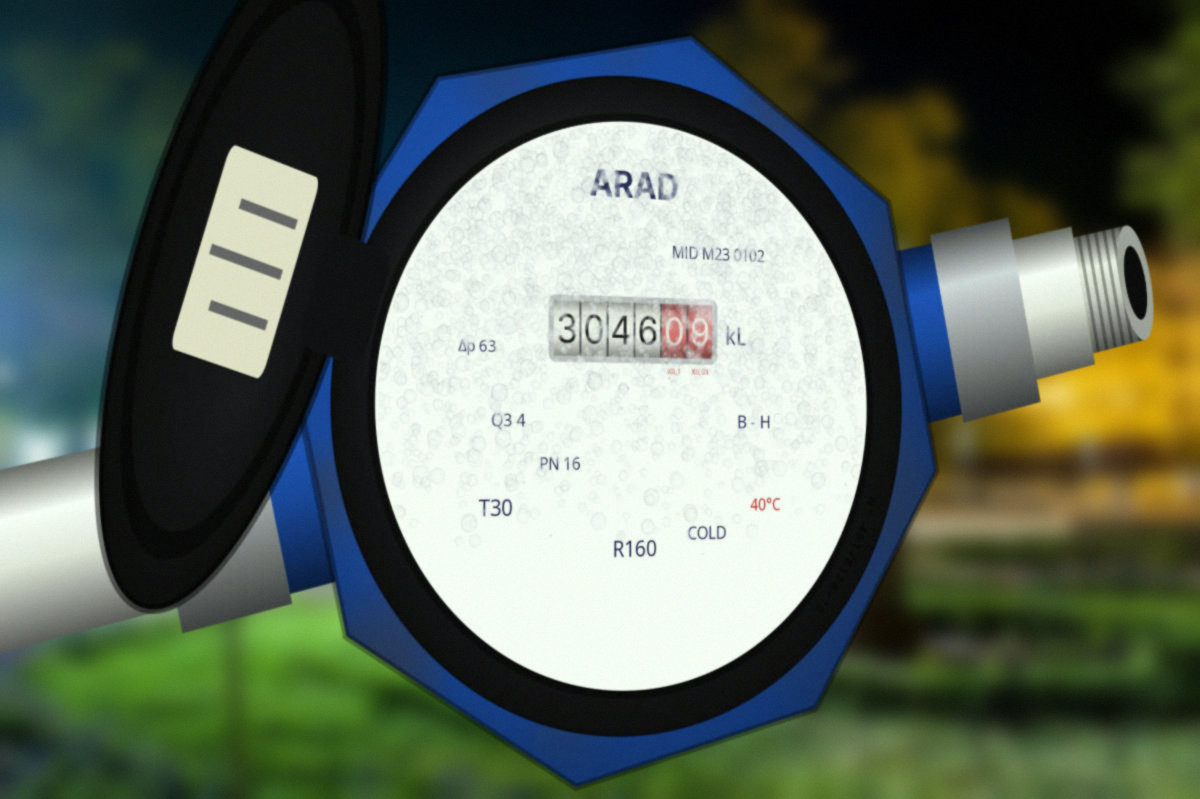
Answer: 3046.09 kL
